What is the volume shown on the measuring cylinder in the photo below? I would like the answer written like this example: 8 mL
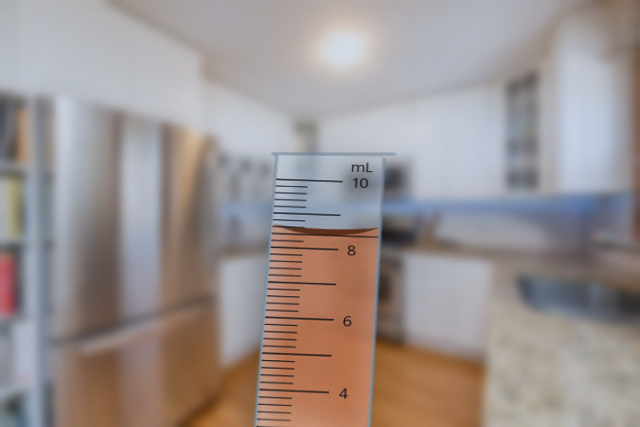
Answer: 8.4 mL
